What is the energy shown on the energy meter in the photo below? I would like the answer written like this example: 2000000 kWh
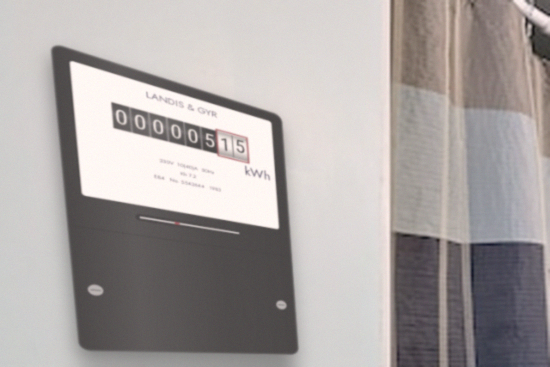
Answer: 5.15 kWh
